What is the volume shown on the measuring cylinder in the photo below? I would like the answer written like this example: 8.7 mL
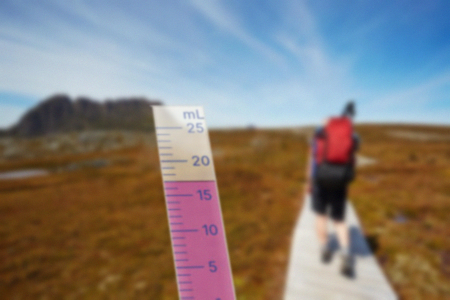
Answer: 17 mL
